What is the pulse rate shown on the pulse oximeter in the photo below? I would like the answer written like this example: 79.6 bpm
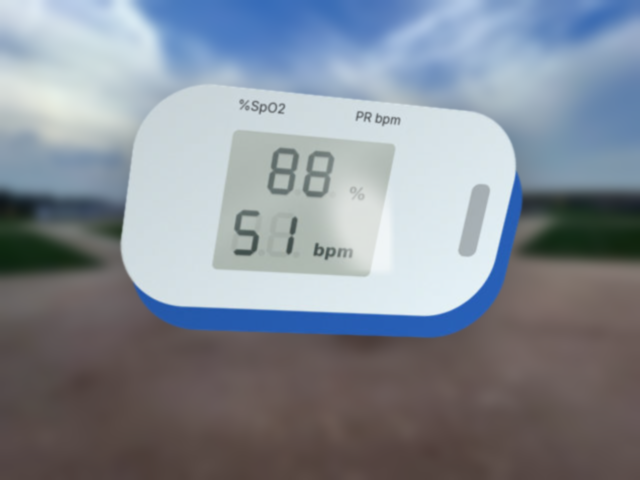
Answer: 51 bpm
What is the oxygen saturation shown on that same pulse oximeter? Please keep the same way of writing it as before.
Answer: 88 %
